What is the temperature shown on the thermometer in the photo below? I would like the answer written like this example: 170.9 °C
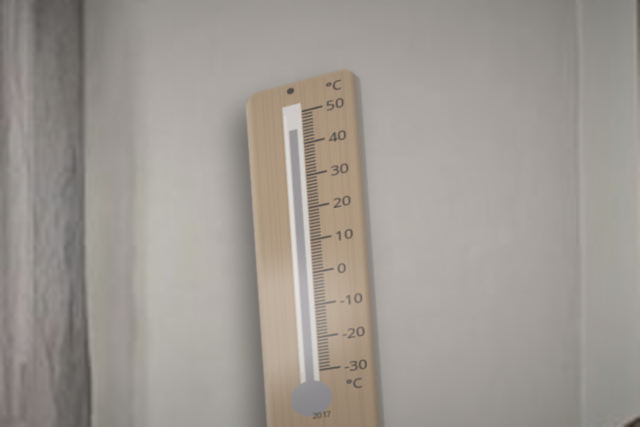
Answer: 45 °C
